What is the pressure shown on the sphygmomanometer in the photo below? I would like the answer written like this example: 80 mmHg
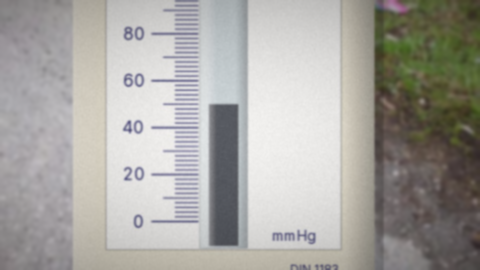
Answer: 50 mmHg
